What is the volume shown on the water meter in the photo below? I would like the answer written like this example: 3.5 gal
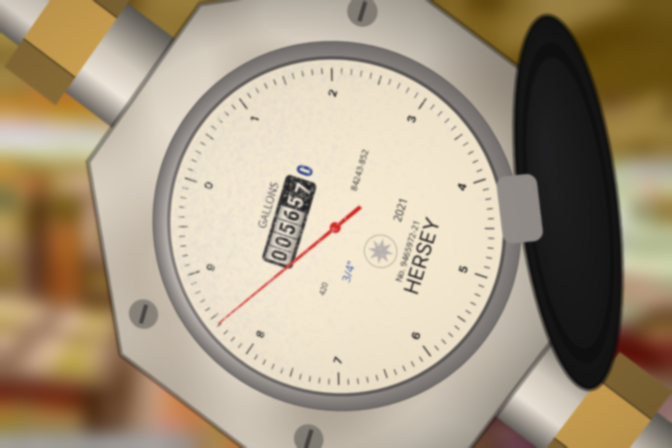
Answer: 56568.4 gal
